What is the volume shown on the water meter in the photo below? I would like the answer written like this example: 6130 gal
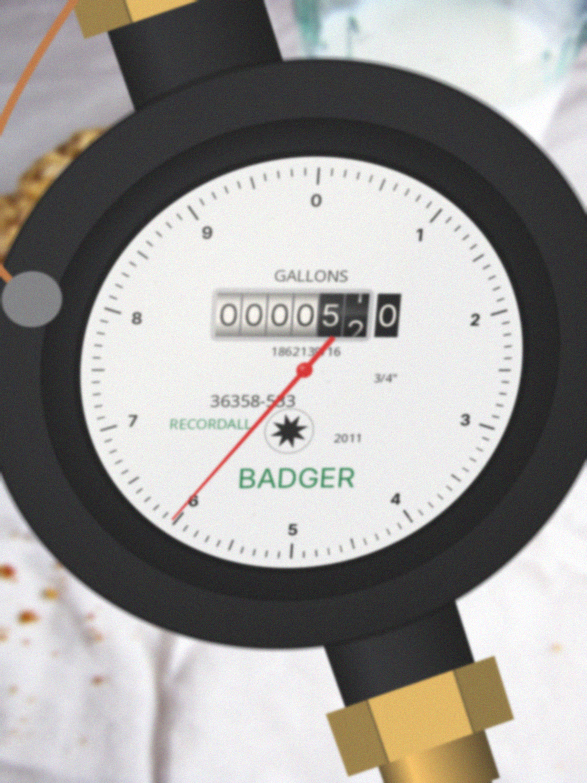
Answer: 516.0 gal
